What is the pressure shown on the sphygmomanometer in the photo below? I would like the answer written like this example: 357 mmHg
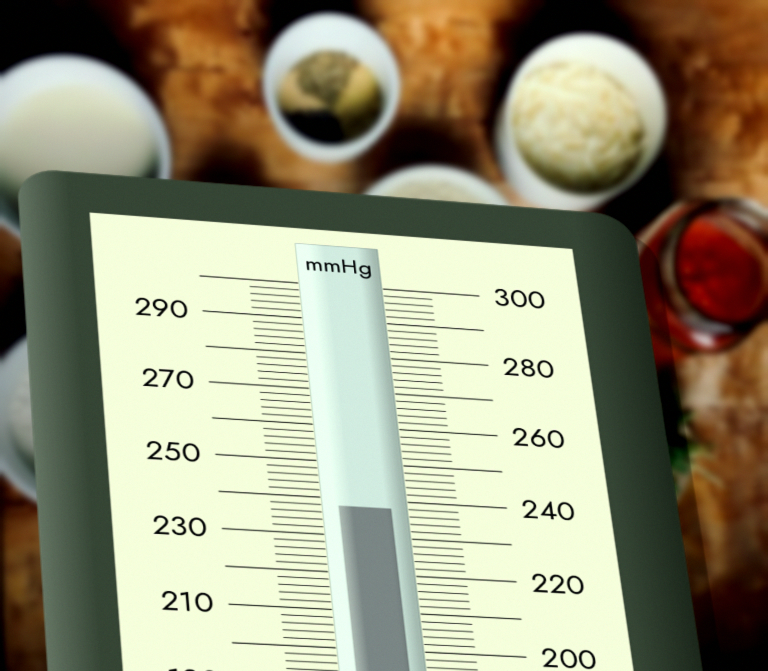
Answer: 238 mmHg
